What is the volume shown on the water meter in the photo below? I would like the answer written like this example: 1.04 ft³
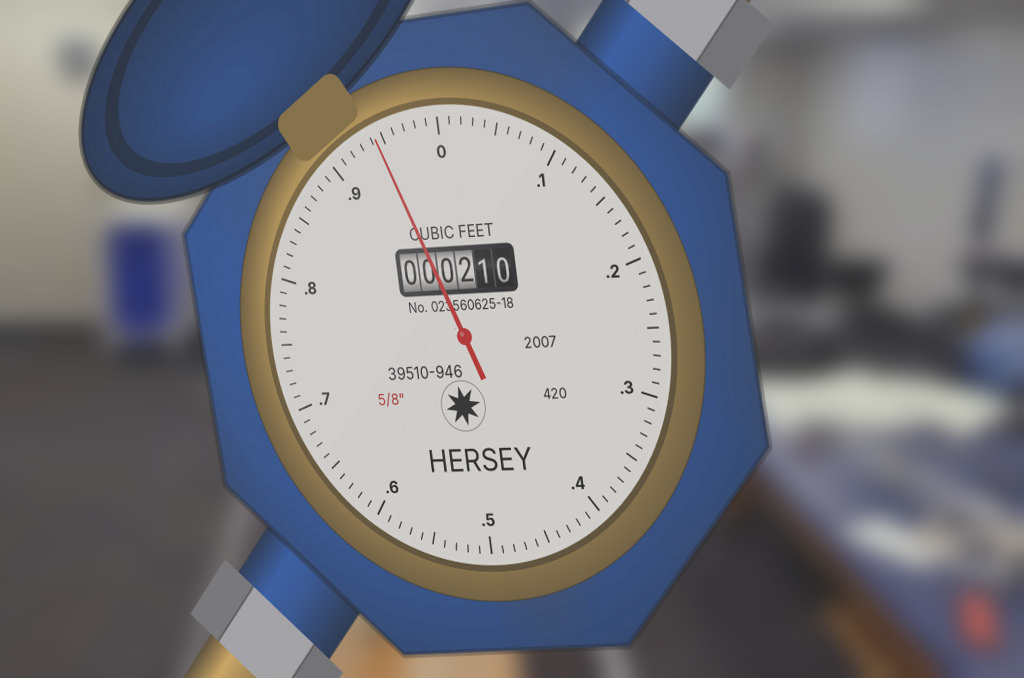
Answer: 209.94 ft³
